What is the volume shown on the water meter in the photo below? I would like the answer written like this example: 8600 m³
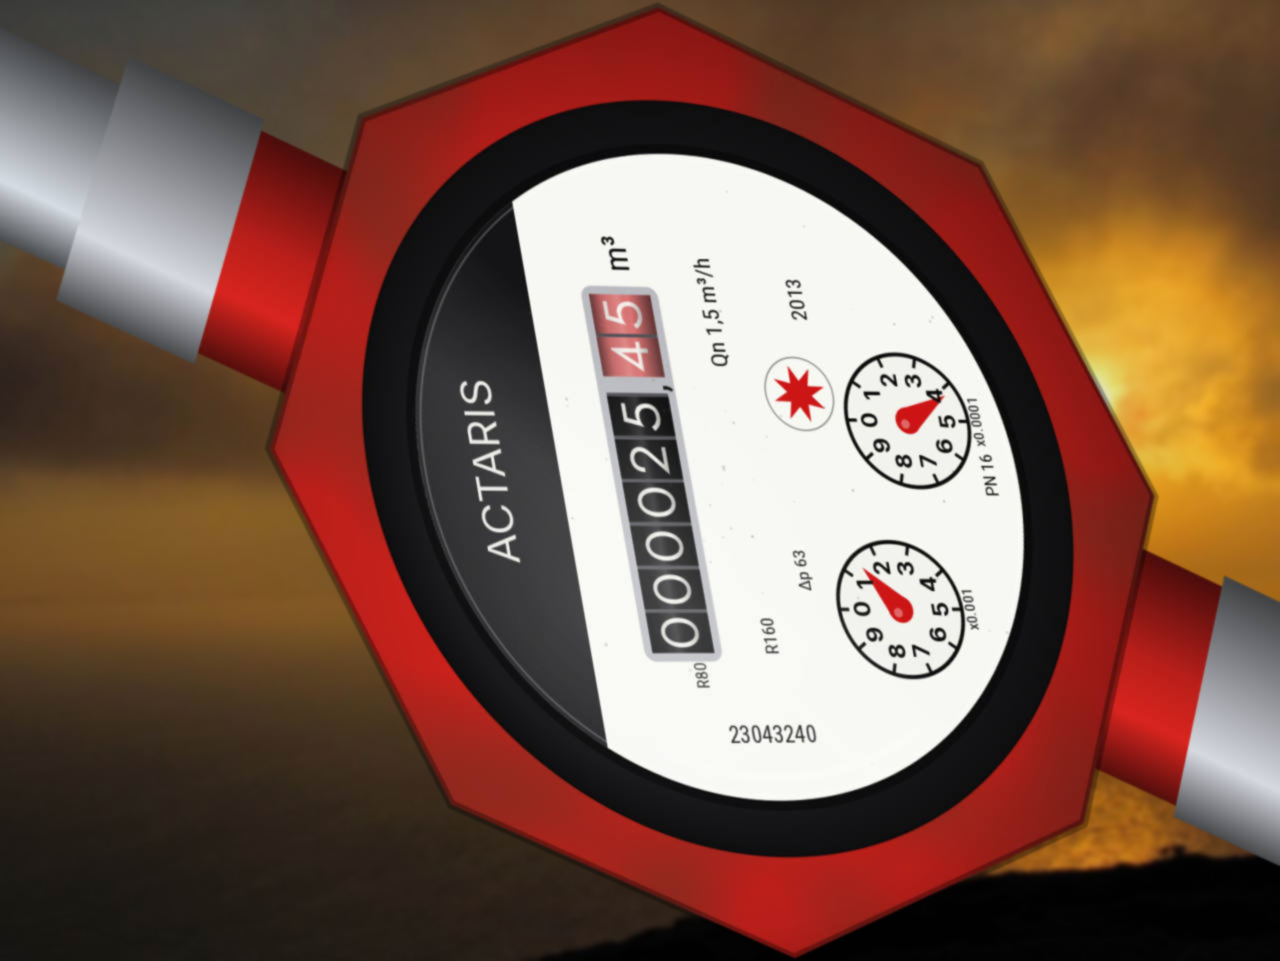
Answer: 25.4514 m³
